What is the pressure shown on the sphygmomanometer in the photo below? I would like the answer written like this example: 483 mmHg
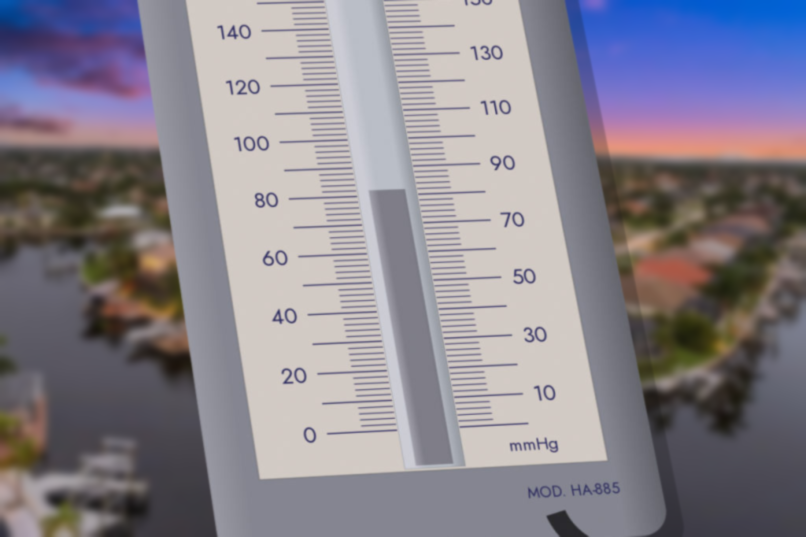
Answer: 82 mmHg
